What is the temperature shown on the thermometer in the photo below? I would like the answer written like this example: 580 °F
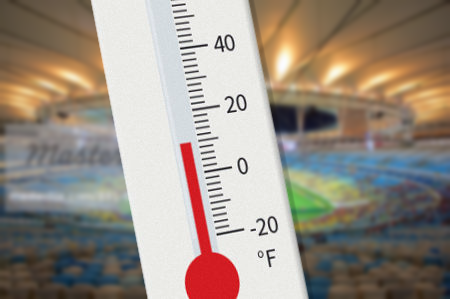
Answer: 10 °F
